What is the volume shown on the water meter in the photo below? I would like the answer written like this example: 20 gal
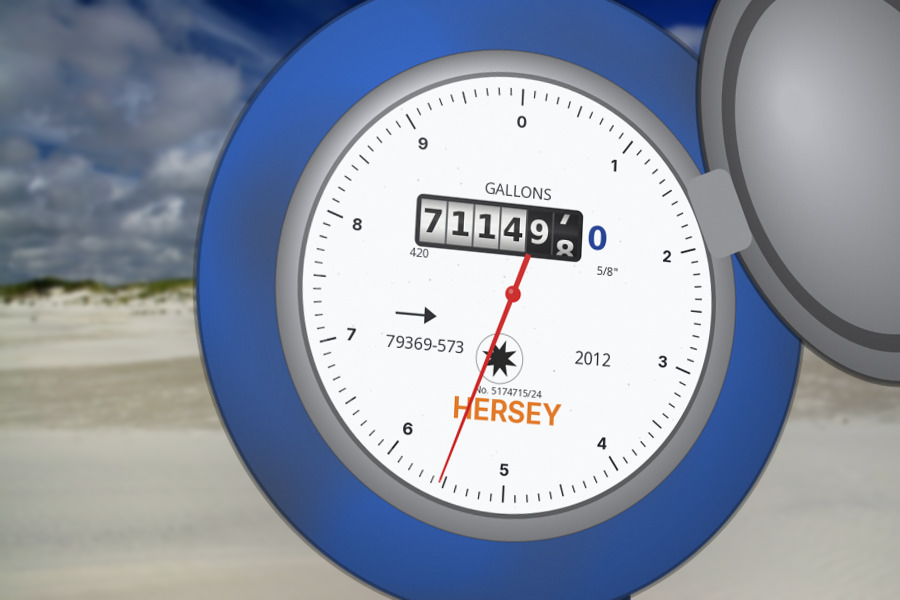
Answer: 7114975.5 gal
